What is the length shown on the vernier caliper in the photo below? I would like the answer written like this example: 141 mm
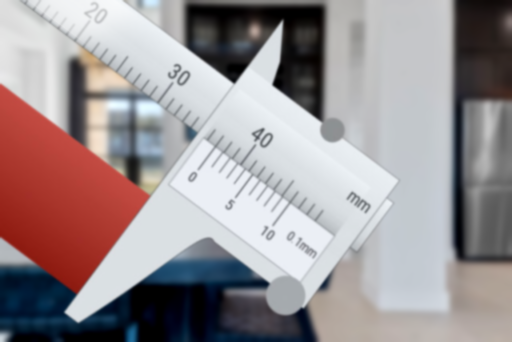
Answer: 37.0 mm
